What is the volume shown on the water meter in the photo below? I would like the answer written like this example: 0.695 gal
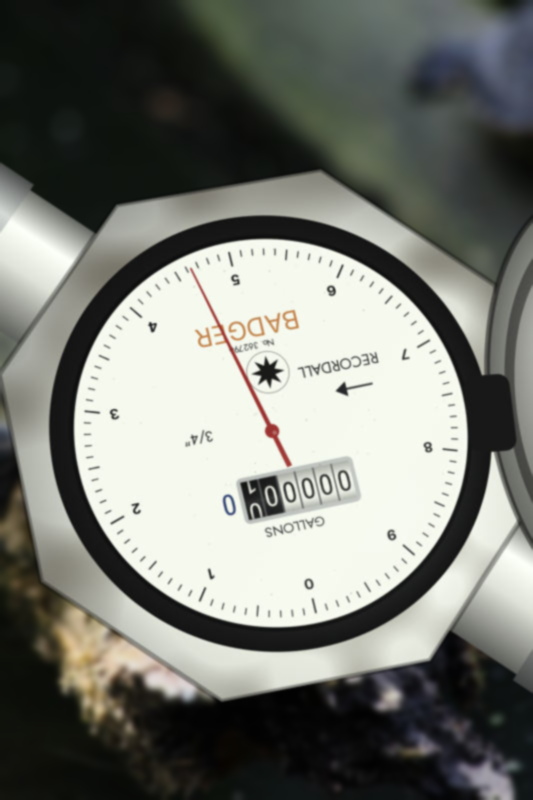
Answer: 4.6 gal
